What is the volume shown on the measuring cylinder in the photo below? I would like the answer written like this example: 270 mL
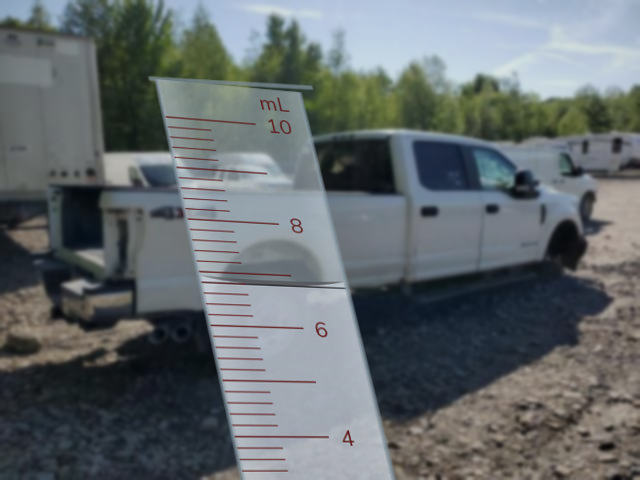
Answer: 6.8 mL
